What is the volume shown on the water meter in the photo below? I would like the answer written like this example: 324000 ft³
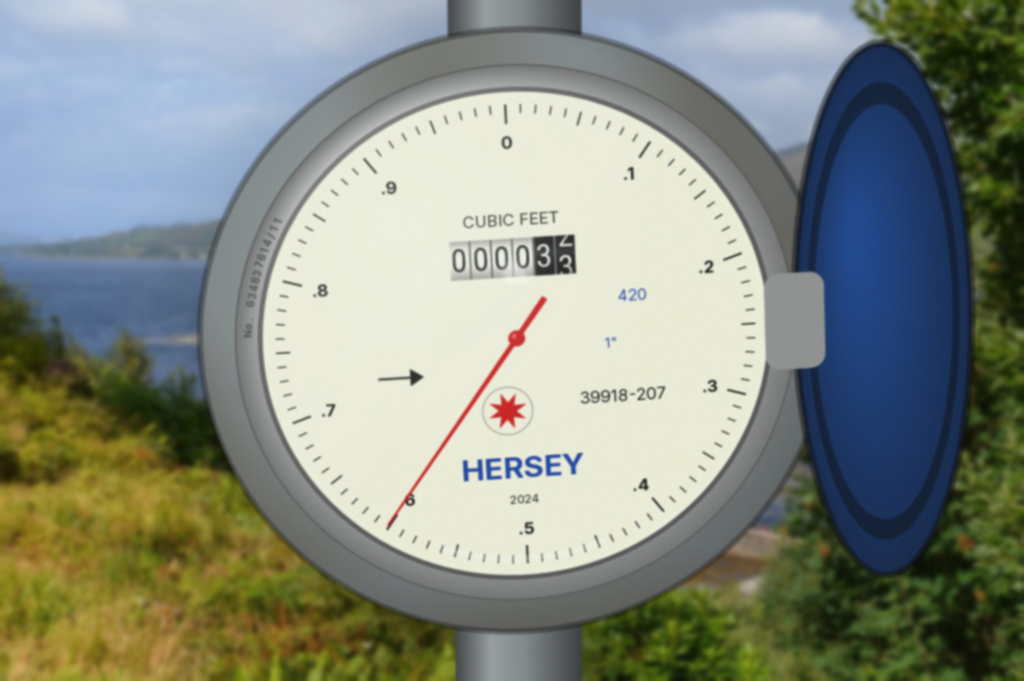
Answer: 32.60 ft³
